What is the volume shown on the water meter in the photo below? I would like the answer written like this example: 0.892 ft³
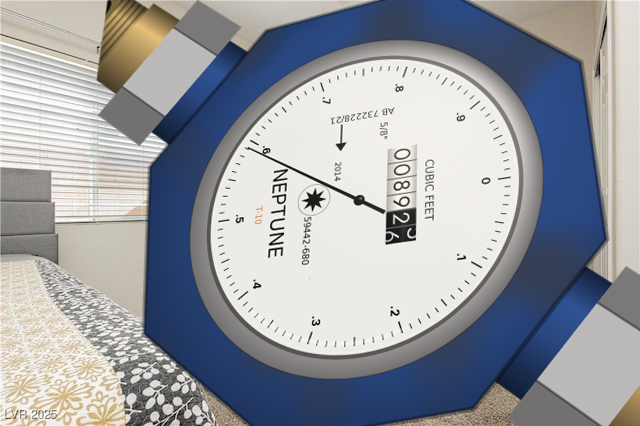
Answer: 8925.59 ft³
